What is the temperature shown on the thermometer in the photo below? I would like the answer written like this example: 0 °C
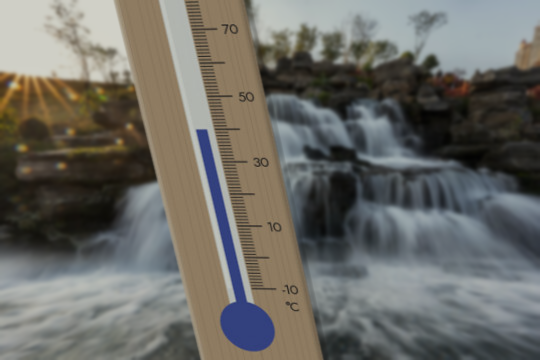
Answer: 40 °C
